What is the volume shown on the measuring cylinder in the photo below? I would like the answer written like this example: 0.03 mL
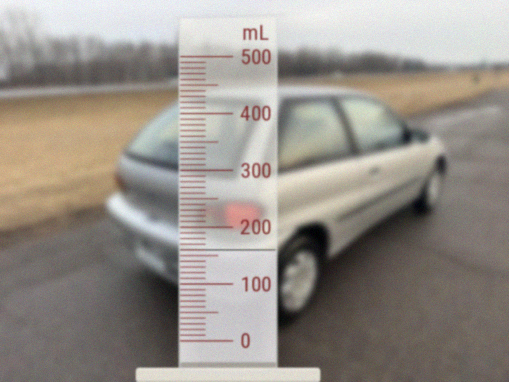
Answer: 160 mL
